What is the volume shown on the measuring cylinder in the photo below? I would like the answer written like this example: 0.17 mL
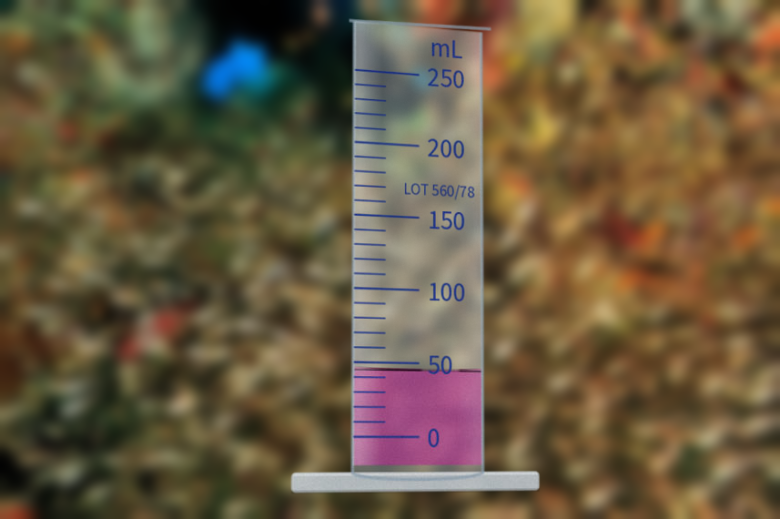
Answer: 45 mL
